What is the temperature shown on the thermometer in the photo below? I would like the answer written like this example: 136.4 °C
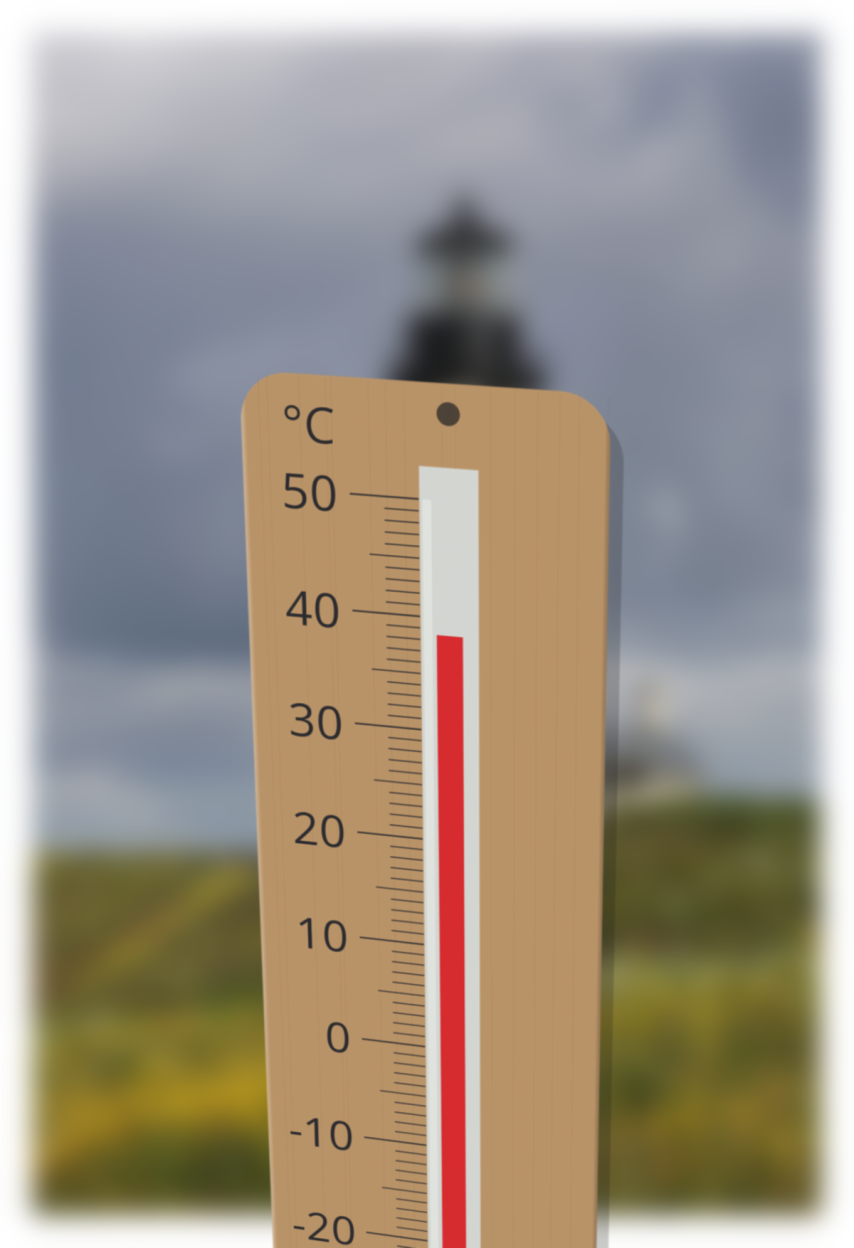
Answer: 38.5 °C
